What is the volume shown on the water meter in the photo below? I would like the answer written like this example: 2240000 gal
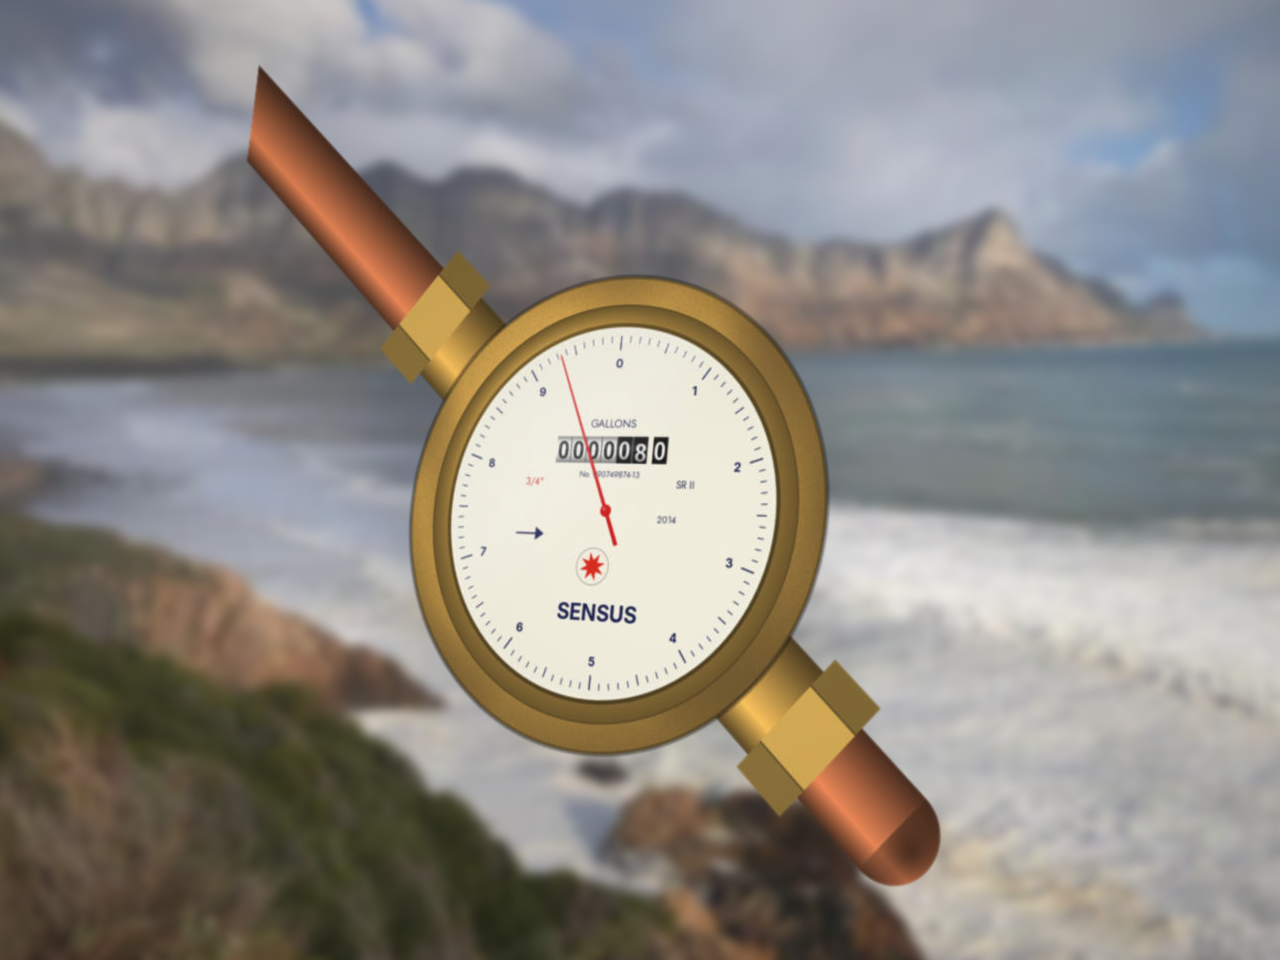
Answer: 79.3 gal
